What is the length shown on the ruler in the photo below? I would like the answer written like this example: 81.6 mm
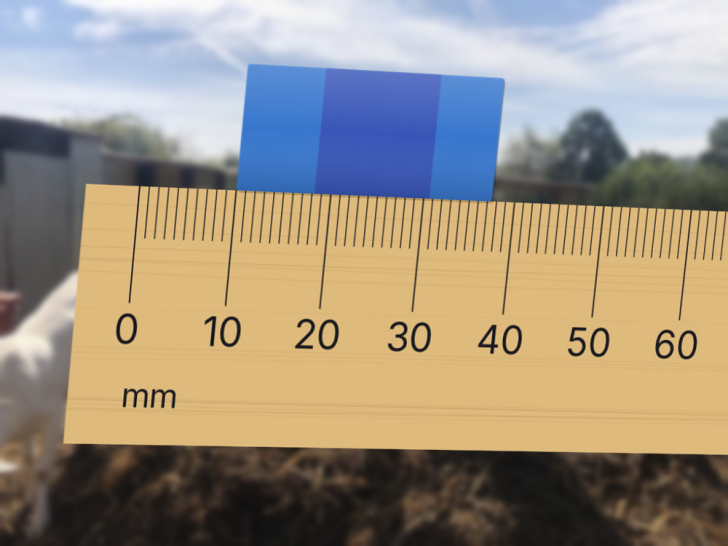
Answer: 27.5 mm
